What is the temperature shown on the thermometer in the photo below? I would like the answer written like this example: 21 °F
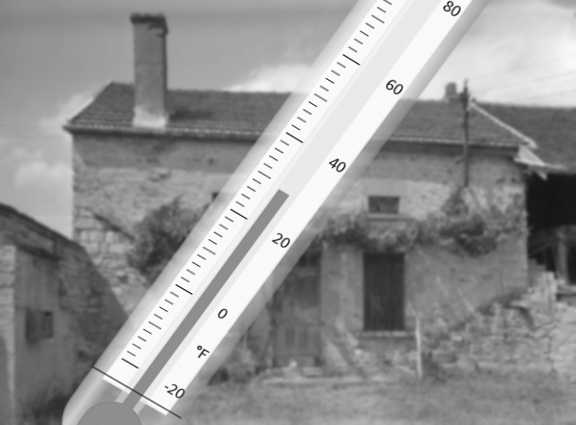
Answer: 29 °F
